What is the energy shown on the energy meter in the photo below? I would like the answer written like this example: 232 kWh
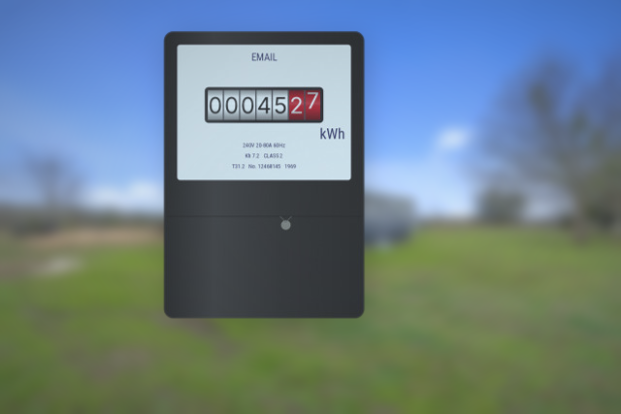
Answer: 45.27 kWh
